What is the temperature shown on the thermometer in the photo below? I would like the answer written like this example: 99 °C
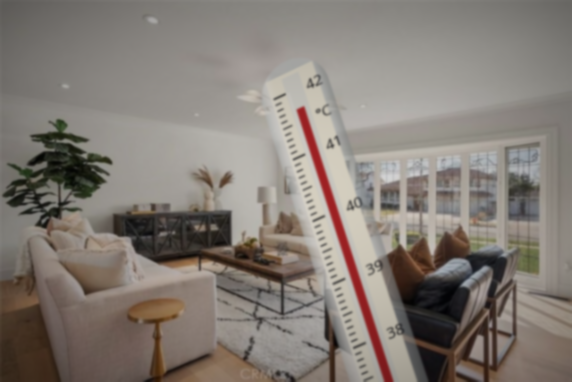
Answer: 41.7 °C
